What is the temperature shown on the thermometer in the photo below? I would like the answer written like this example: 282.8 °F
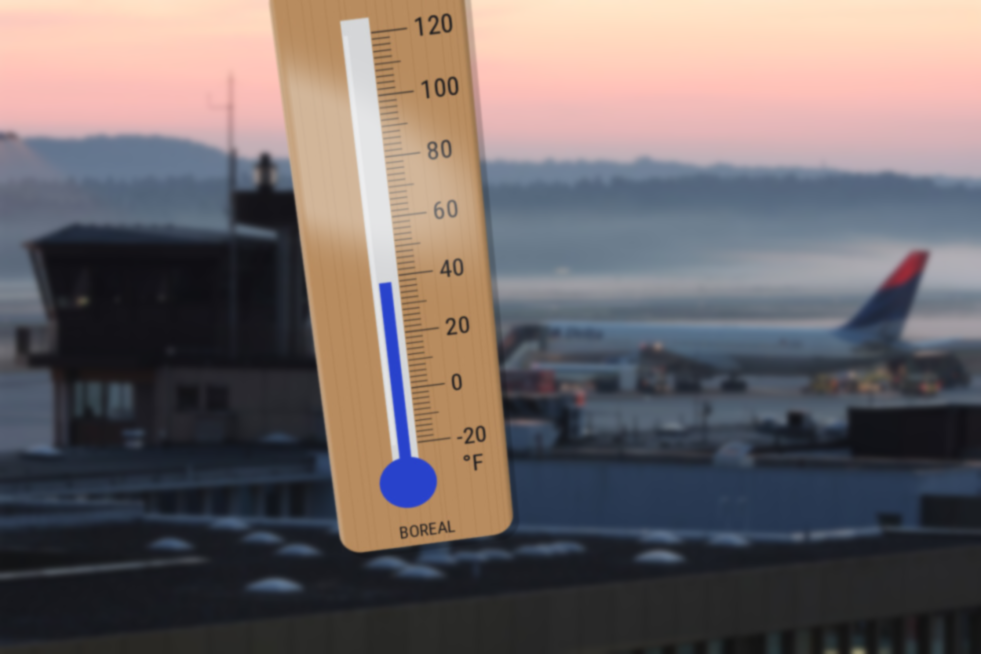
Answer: 38 °F
